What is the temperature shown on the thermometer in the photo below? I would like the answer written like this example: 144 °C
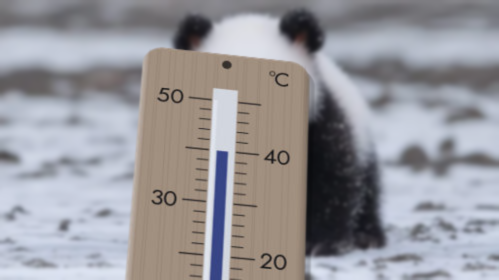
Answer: 40 °C
